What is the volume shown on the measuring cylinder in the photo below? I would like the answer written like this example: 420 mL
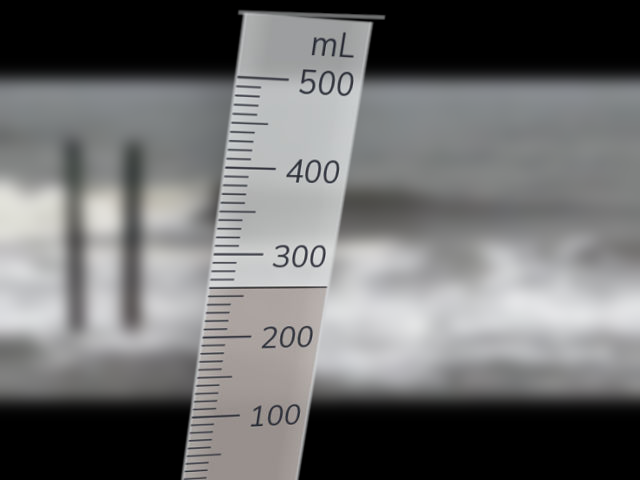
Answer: 260 mL
